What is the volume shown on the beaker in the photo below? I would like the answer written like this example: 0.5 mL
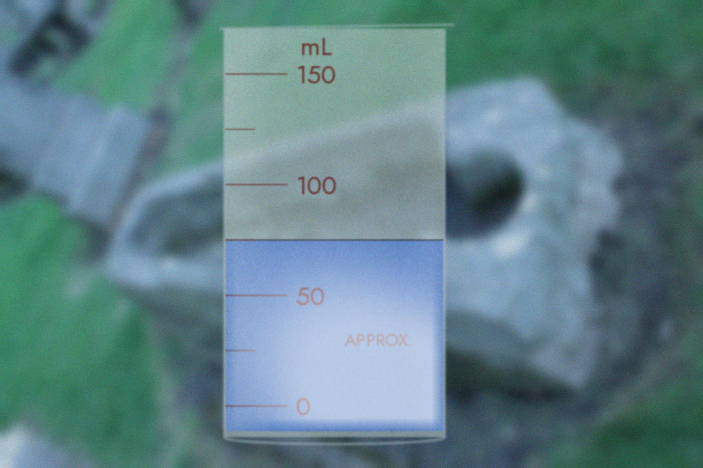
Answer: 75 mL
